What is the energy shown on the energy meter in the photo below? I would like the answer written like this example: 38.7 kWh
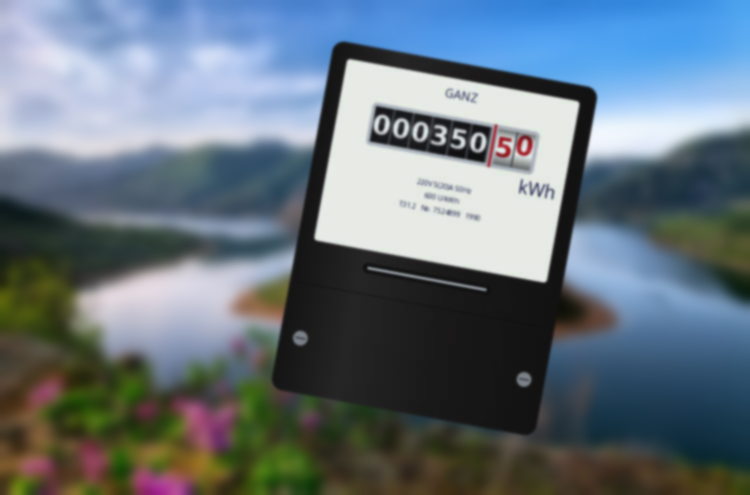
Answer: 350.50 kWh
